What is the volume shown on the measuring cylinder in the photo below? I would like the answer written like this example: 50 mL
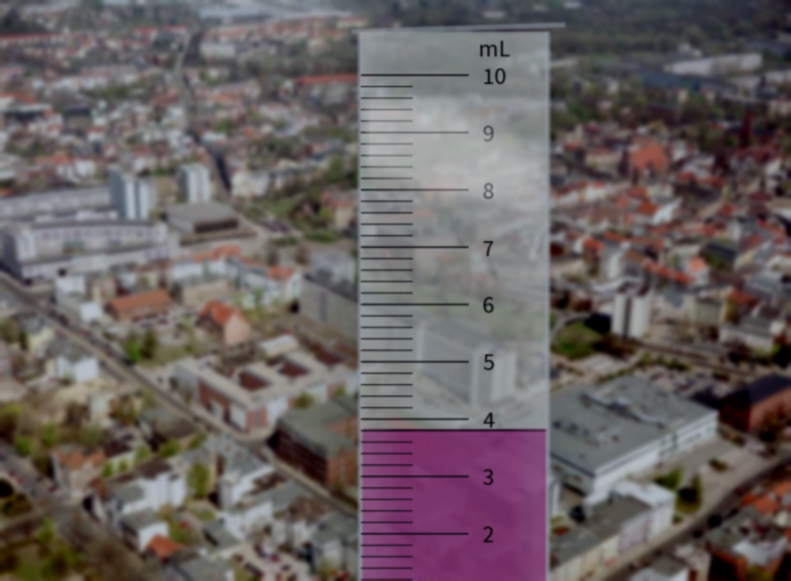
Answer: 3.8 mL
